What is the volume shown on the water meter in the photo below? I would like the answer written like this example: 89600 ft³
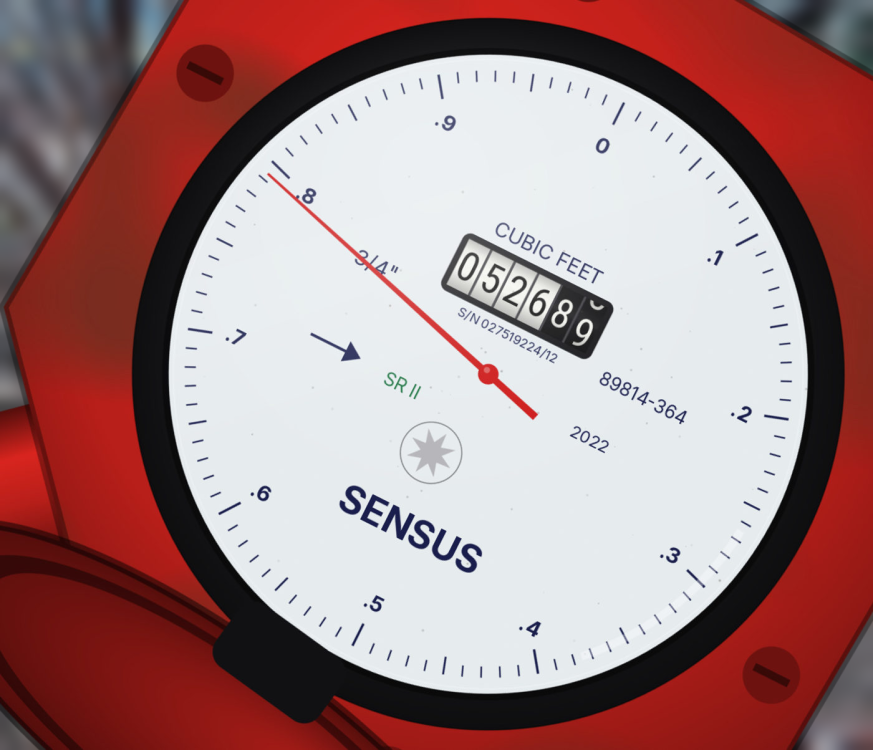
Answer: 52688.79 ft³
